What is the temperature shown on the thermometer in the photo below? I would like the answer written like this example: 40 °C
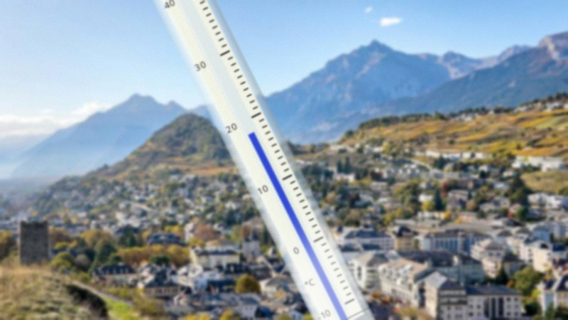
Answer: 18 °C
